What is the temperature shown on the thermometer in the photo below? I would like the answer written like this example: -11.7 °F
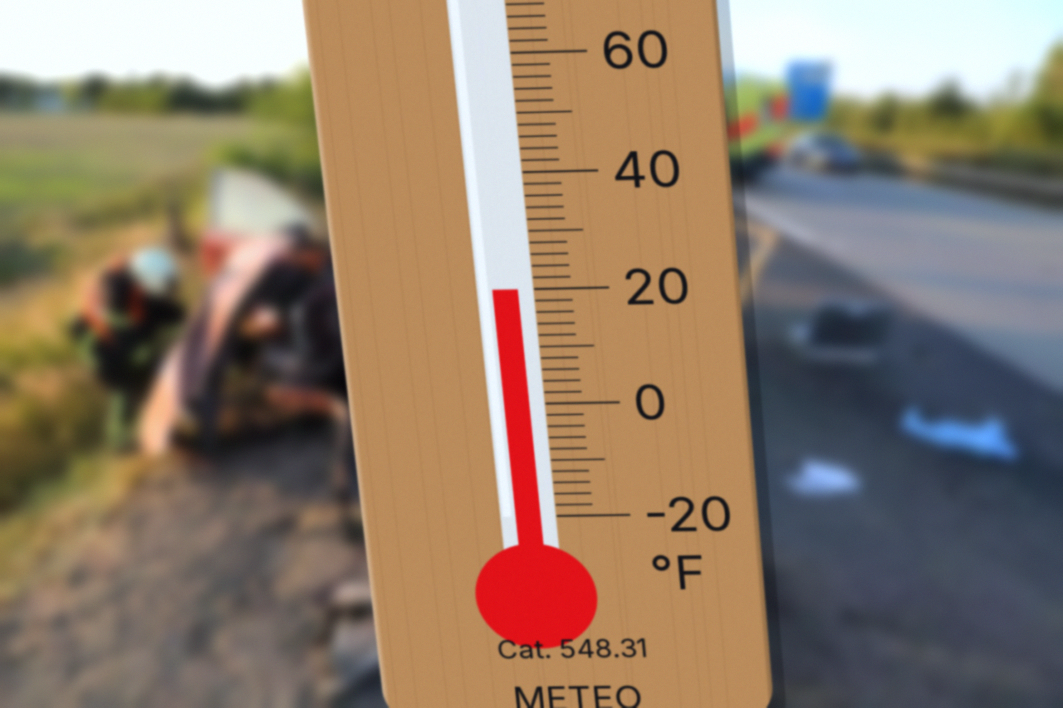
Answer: 20 °F
